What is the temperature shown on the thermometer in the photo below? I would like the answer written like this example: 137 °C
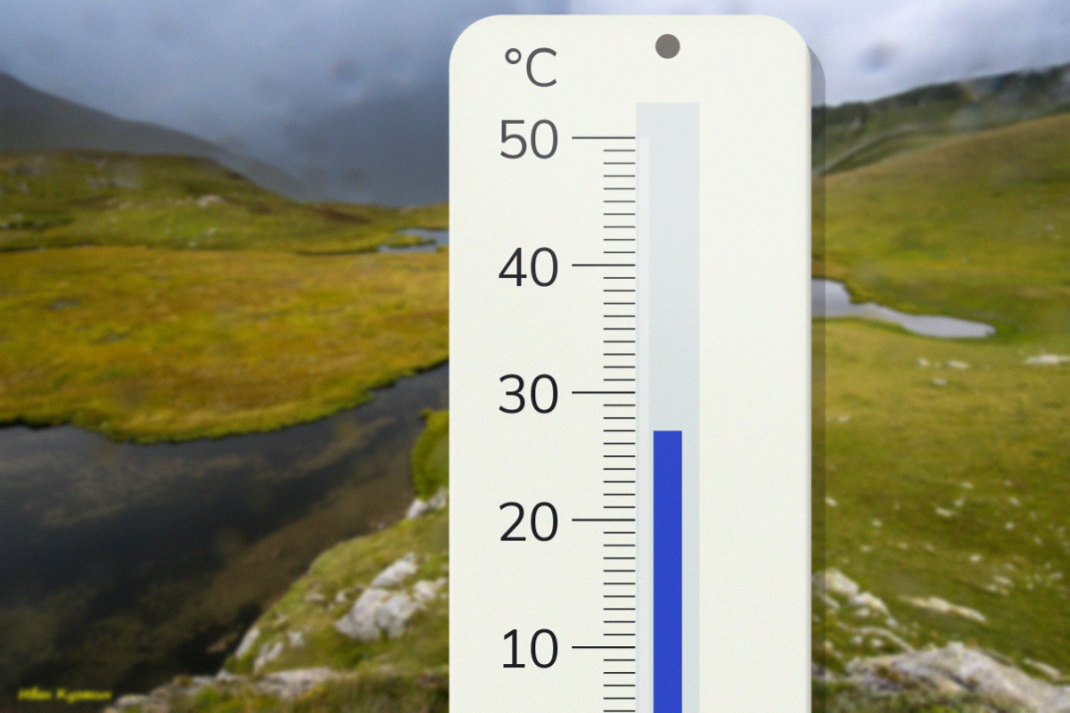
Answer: 27 °C
